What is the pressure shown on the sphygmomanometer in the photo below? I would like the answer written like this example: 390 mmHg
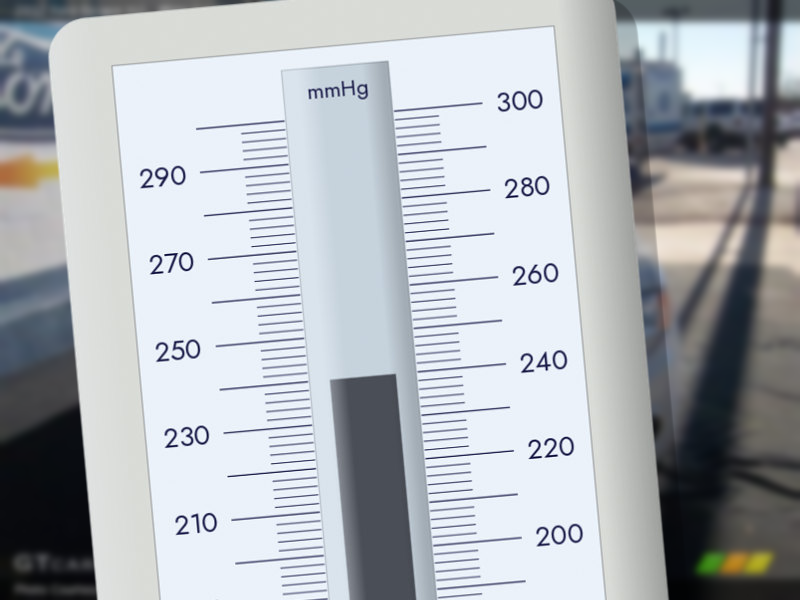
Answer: 240 mmHg
